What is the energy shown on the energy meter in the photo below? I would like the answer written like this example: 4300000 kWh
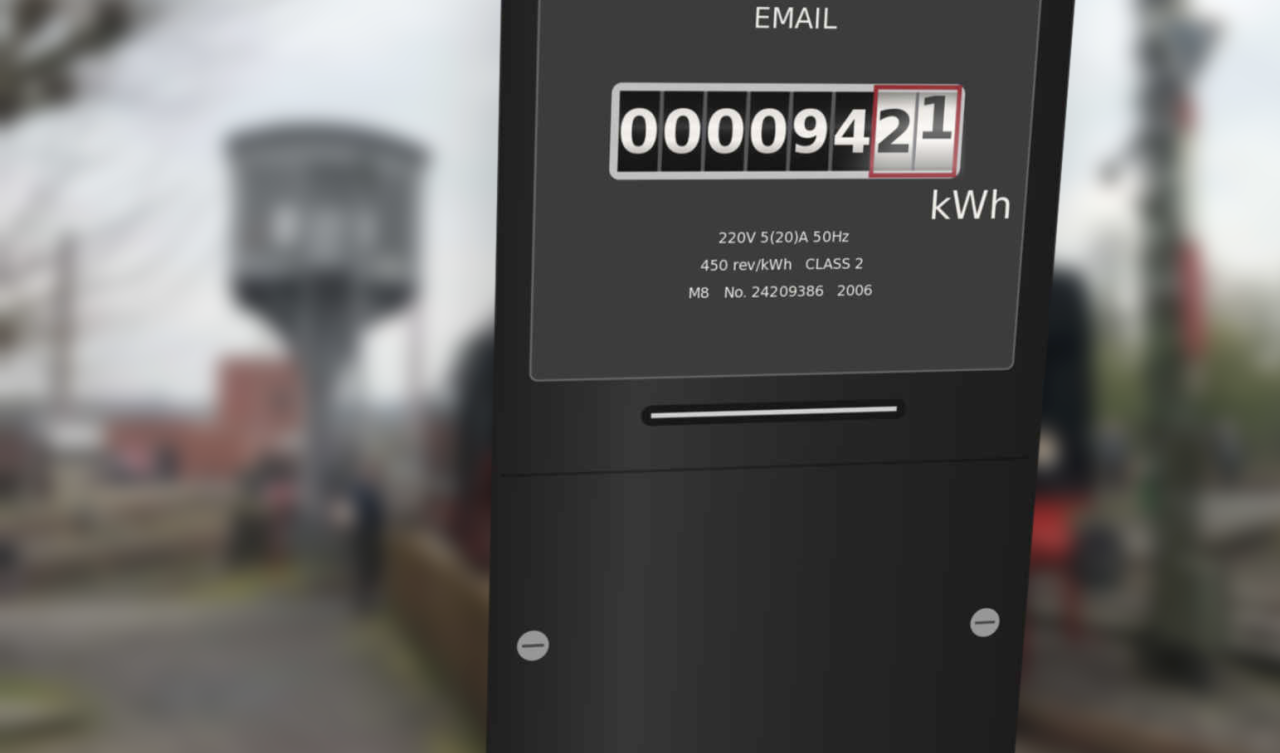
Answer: 94.21 kWh
